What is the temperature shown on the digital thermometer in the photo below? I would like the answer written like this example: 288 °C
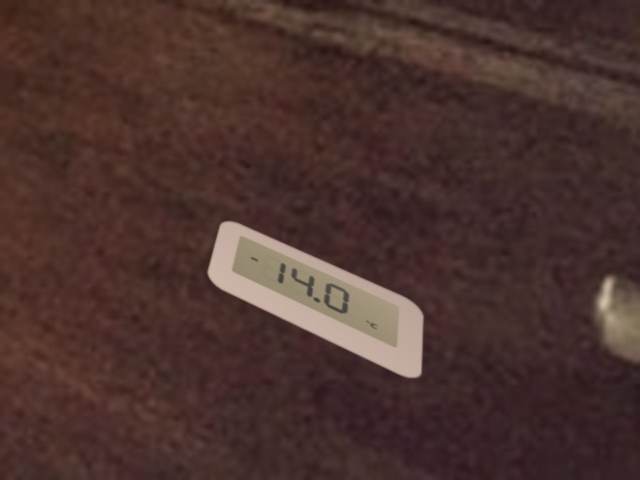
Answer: -14.0 °C
